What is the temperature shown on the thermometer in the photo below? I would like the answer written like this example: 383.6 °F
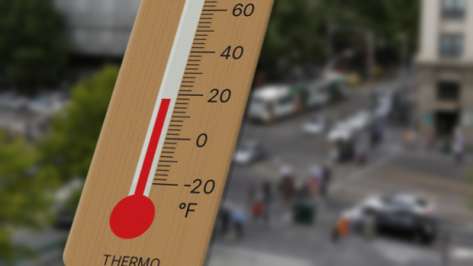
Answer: 18 °F
